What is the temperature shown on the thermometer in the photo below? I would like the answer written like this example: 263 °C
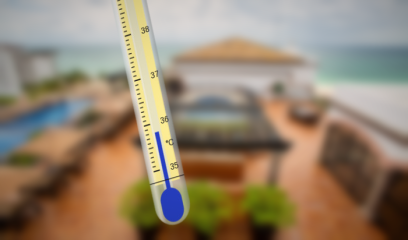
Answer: 35.8 °C
